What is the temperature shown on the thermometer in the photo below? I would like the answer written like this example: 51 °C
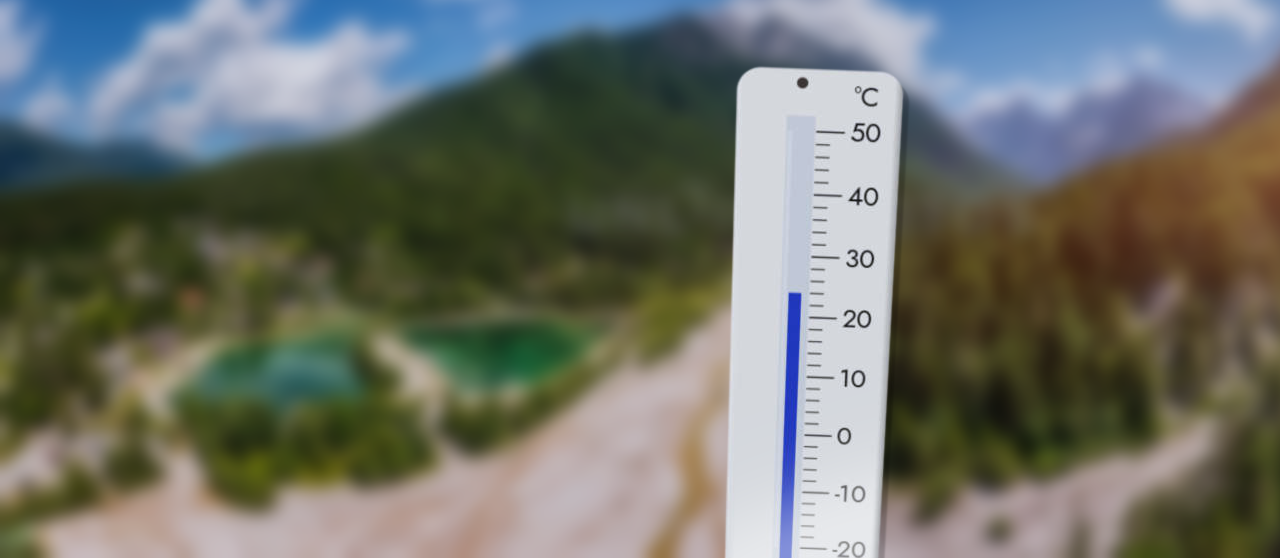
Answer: 24 °C
